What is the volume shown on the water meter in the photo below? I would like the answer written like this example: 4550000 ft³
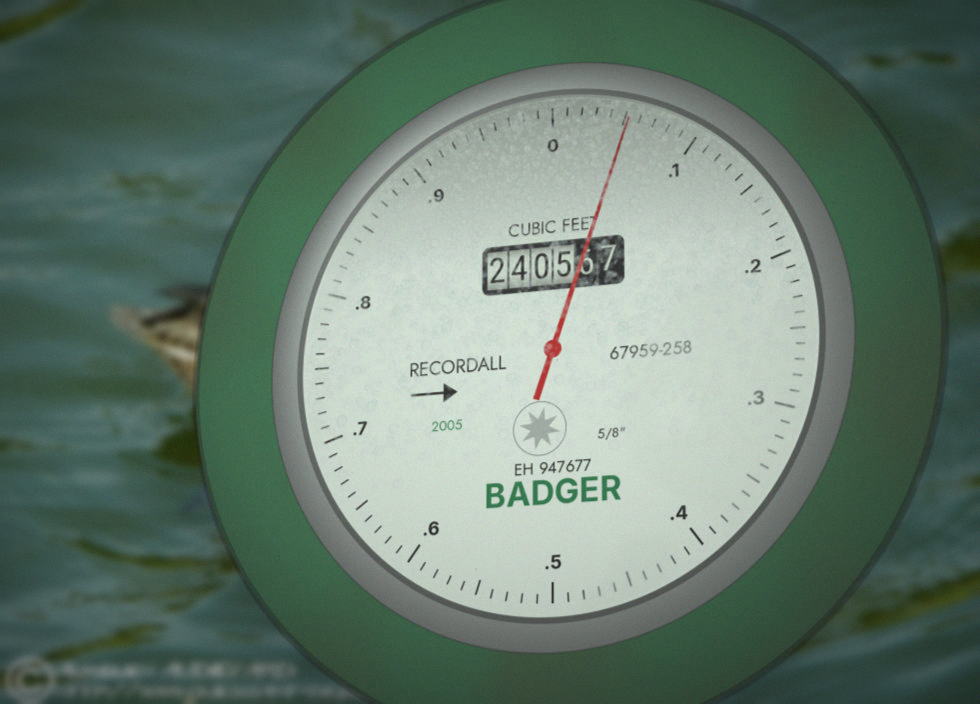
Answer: 240567.05 ft³
